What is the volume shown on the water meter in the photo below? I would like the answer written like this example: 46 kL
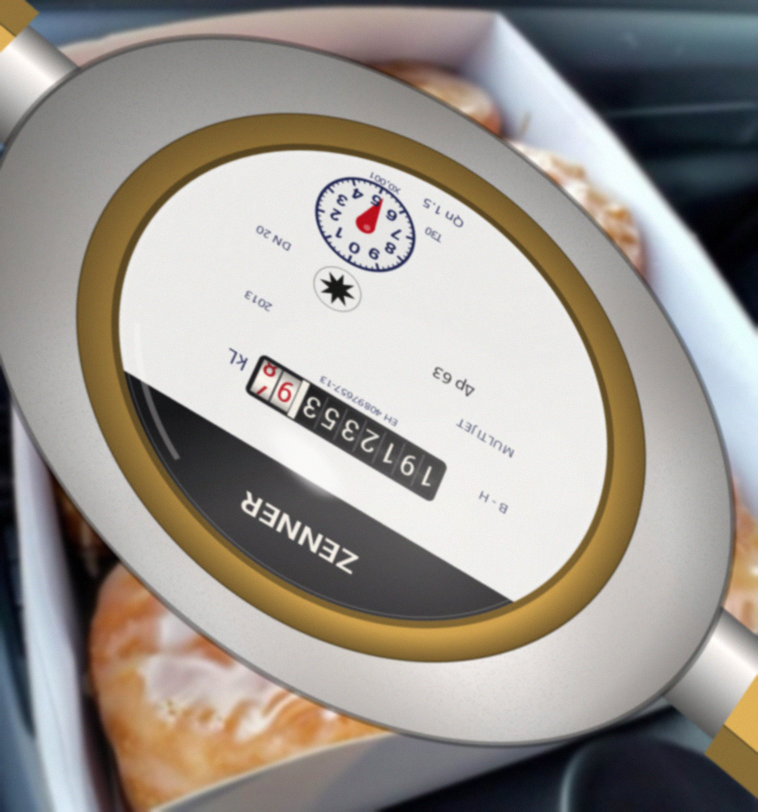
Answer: 1912353.975 kL
